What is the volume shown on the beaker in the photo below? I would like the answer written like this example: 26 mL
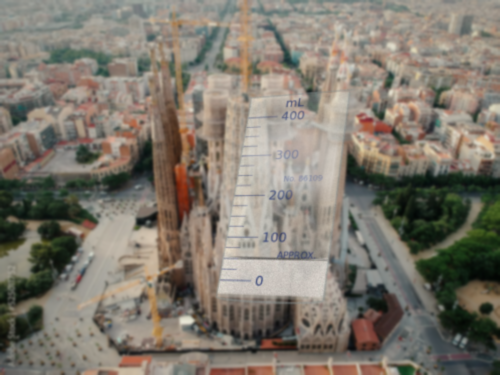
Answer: 50 mL
